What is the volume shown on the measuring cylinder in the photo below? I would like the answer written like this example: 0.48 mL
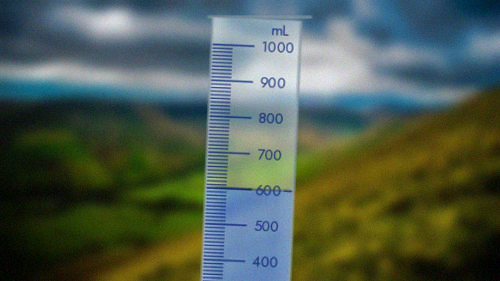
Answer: 600 mL
